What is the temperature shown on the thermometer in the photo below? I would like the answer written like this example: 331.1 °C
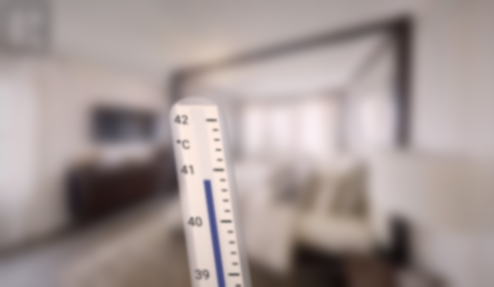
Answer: 40.8 °C
